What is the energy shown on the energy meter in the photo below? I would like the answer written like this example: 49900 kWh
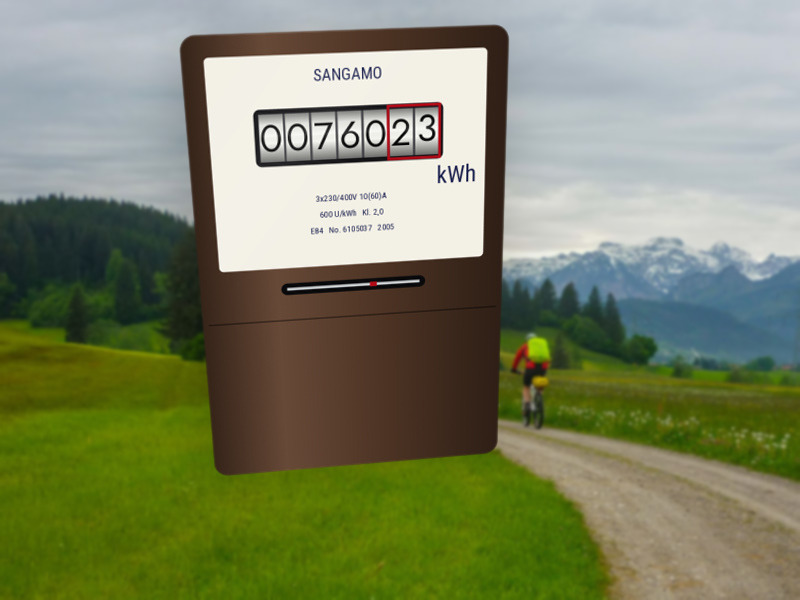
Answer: 760.23 kWh
